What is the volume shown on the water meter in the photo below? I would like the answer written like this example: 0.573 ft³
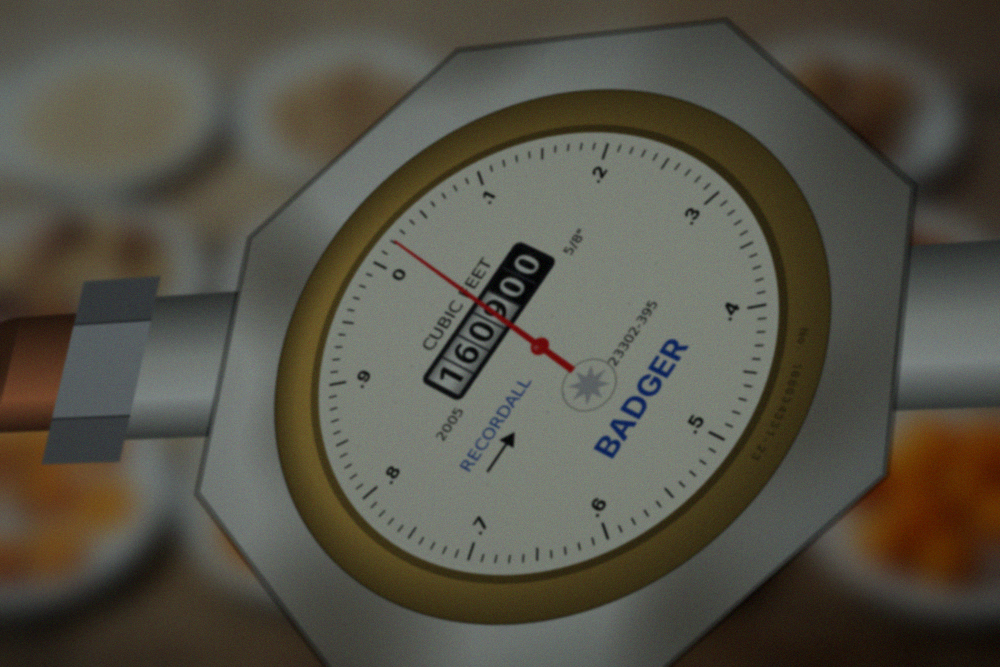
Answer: 160900.02 ft³
